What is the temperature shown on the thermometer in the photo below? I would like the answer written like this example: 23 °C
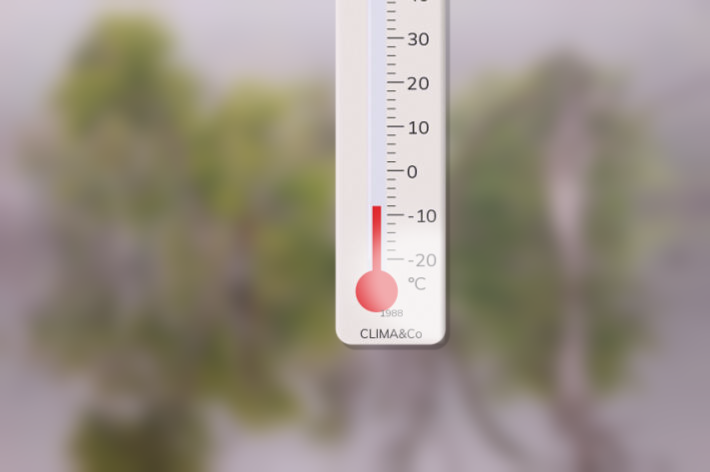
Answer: -8 °C
